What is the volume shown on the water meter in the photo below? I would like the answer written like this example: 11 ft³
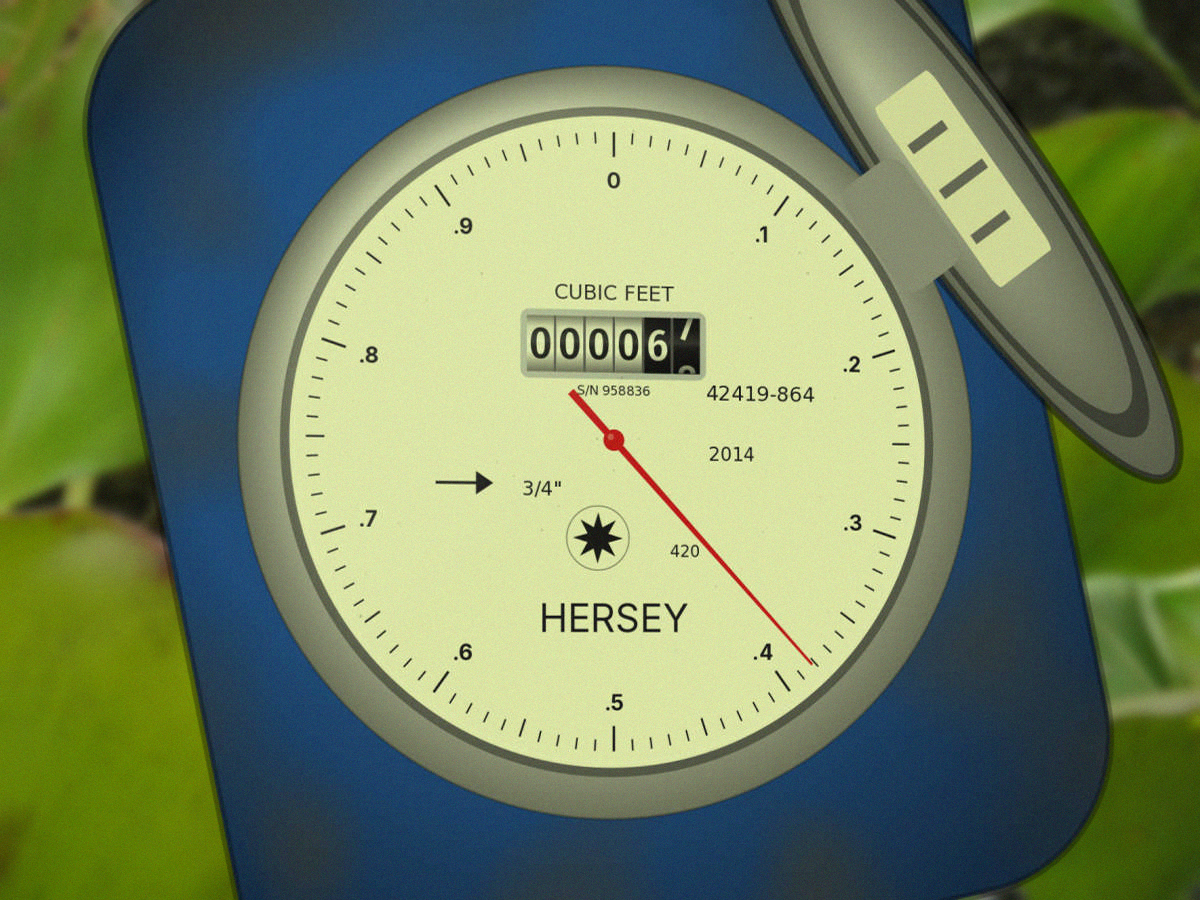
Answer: 67.38 ft³
